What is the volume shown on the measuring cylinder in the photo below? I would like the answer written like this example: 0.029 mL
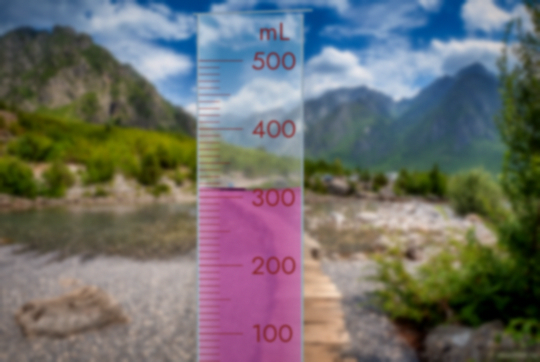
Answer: 310 mL
